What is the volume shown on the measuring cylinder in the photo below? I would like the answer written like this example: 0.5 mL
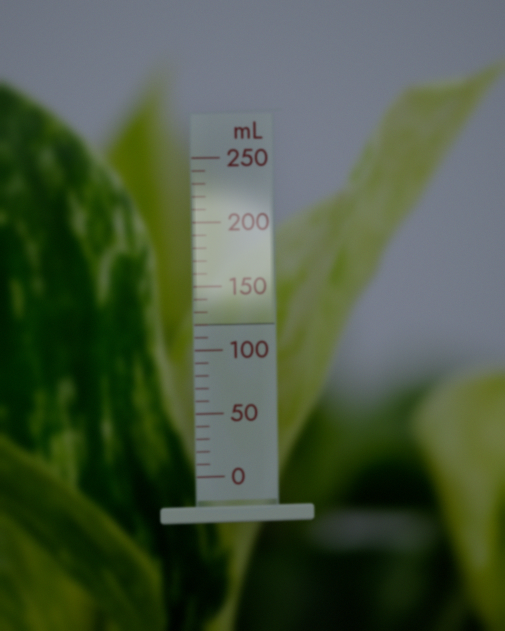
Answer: 120 mL
